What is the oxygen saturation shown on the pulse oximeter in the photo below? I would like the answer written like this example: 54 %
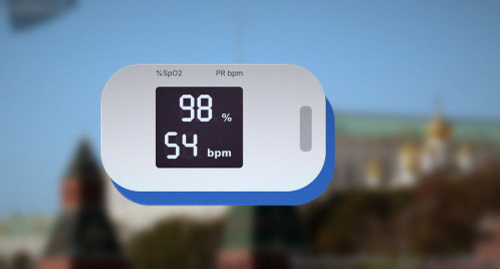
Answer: 98 %
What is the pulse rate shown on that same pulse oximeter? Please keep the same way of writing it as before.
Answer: 54 bpm
